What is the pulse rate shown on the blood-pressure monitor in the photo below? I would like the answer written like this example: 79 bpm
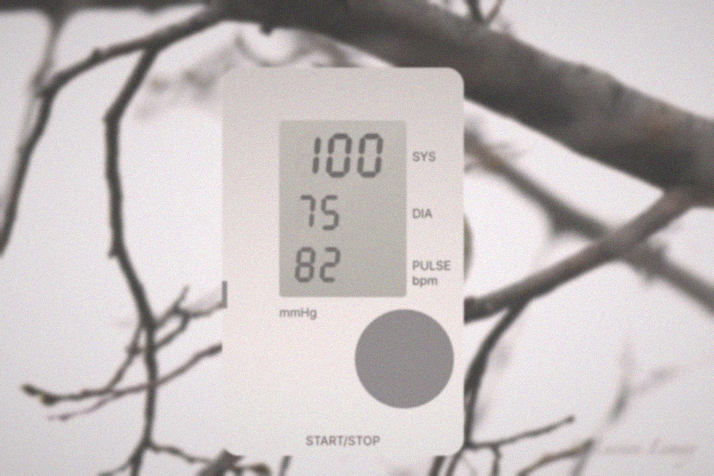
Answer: 82 bpm
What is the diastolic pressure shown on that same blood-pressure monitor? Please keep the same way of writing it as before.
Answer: 75 mmHg
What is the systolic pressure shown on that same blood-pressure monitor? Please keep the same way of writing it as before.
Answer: 100 mmHg
